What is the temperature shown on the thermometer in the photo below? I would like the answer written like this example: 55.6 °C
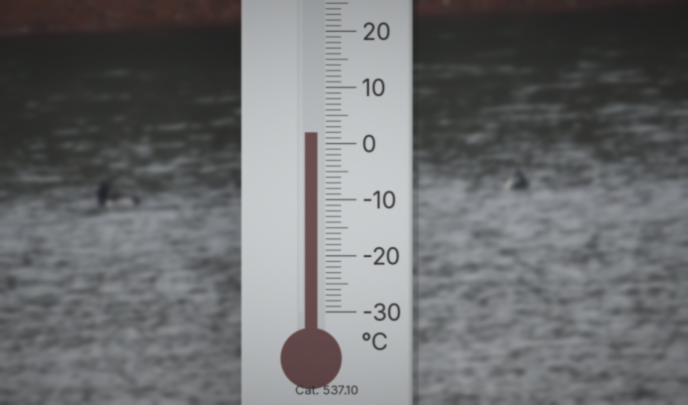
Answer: 2 °C
